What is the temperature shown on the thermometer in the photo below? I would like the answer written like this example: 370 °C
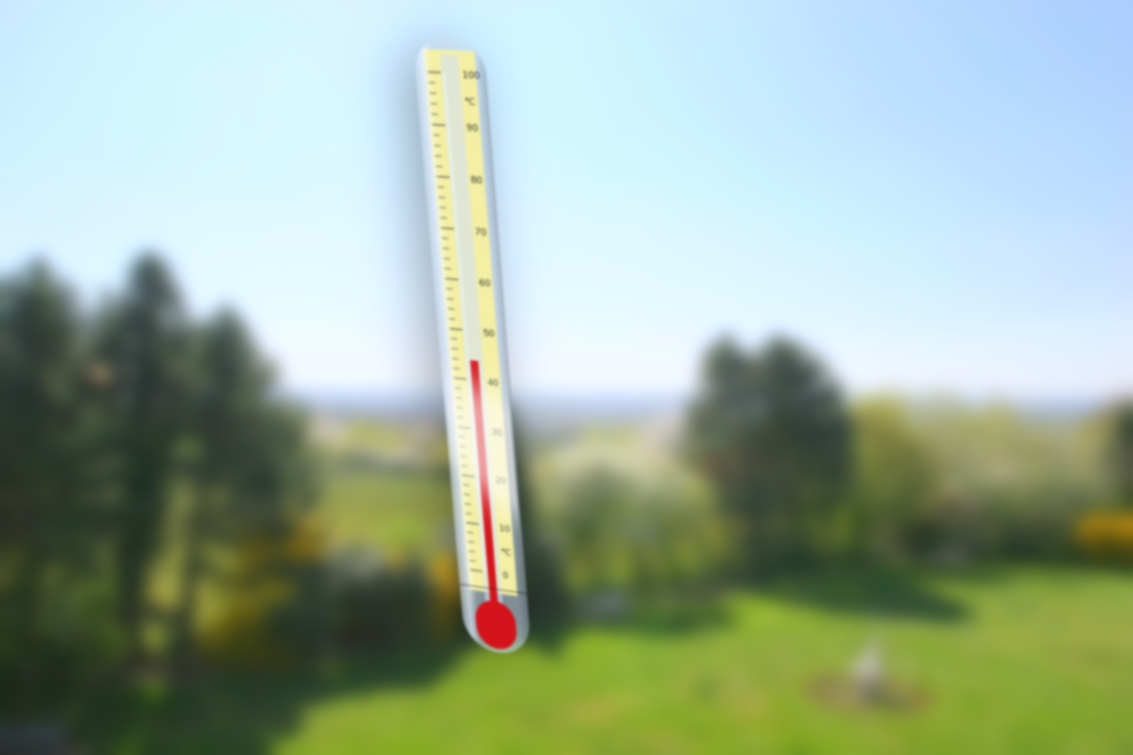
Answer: 44 °C
